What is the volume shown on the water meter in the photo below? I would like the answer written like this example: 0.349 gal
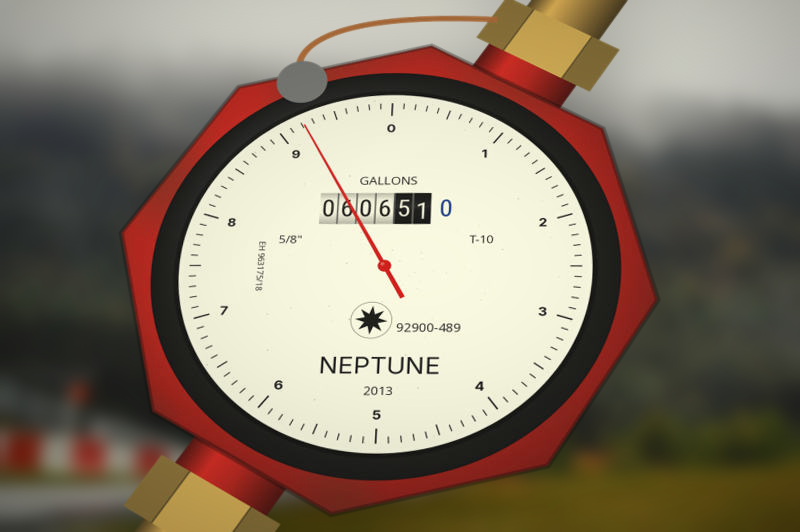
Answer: 606509.2 gal
